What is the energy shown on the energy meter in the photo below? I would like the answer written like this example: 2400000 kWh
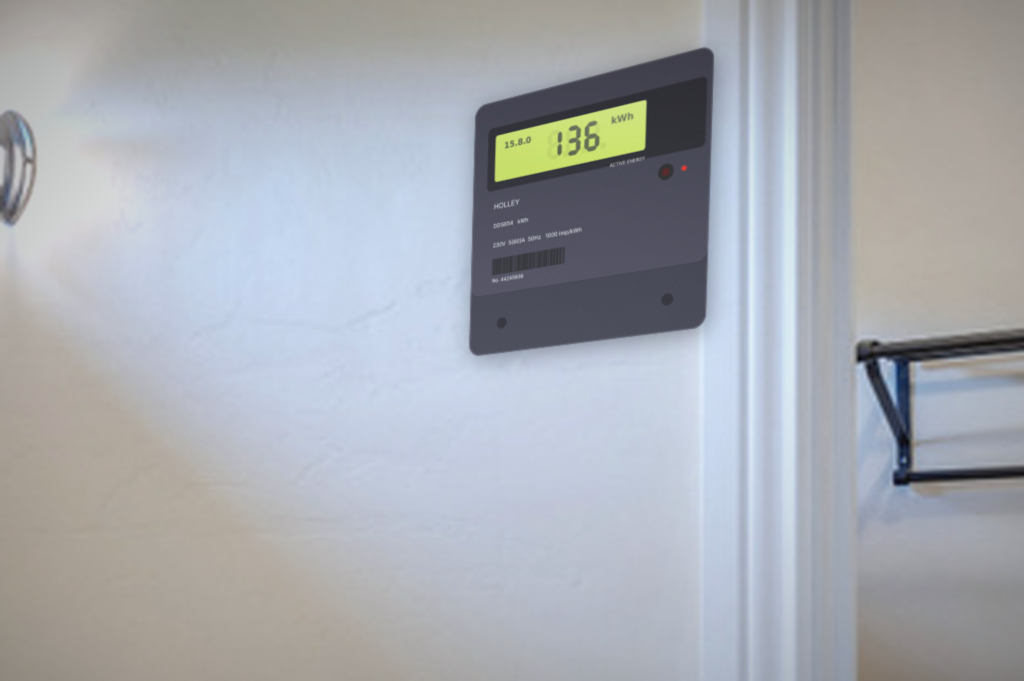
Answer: 136 kWh
